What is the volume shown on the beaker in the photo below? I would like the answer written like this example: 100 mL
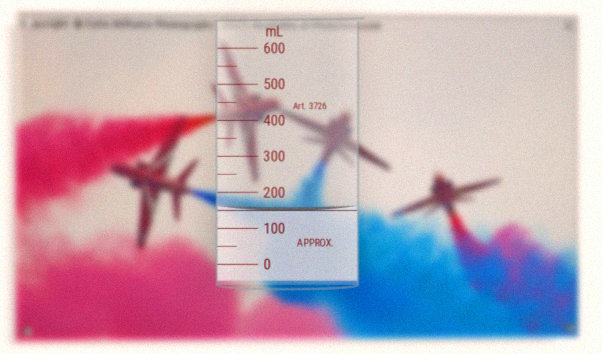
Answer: 150 mL
